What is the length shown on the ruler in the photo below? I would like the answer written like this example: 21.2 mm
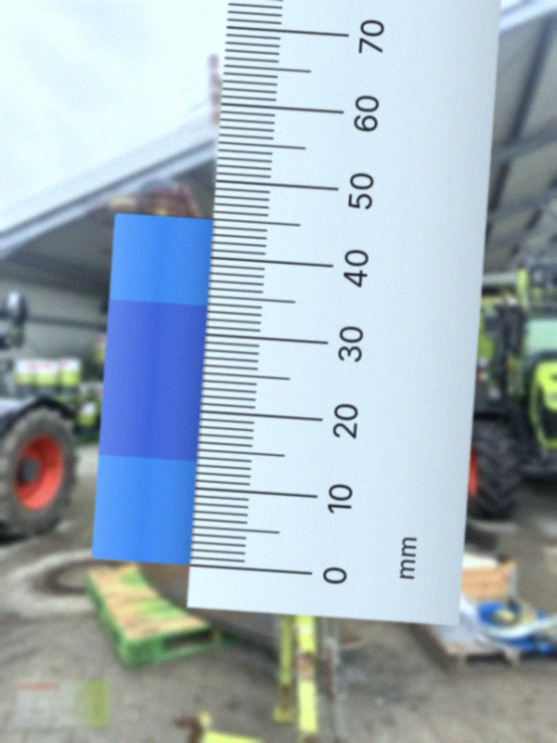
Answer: 45 mm
